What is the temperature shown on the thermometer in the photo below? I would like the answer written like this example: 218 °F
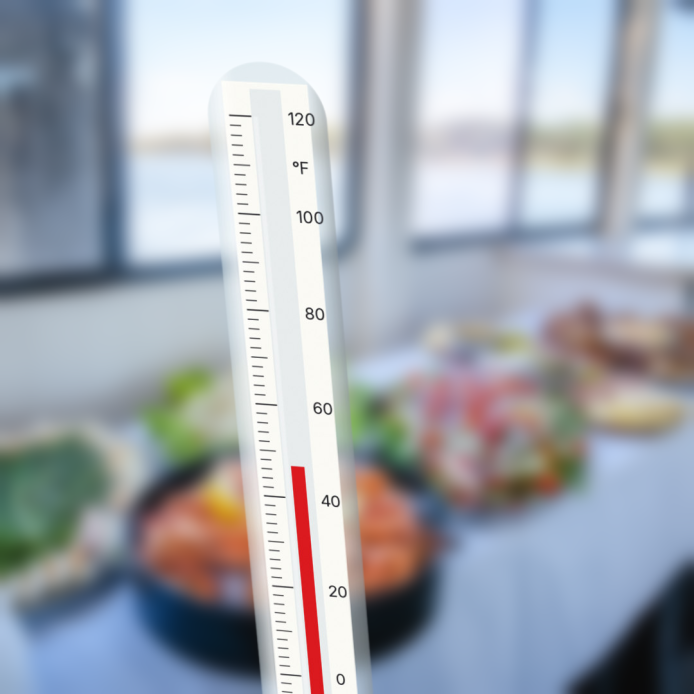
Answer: 47 °F
